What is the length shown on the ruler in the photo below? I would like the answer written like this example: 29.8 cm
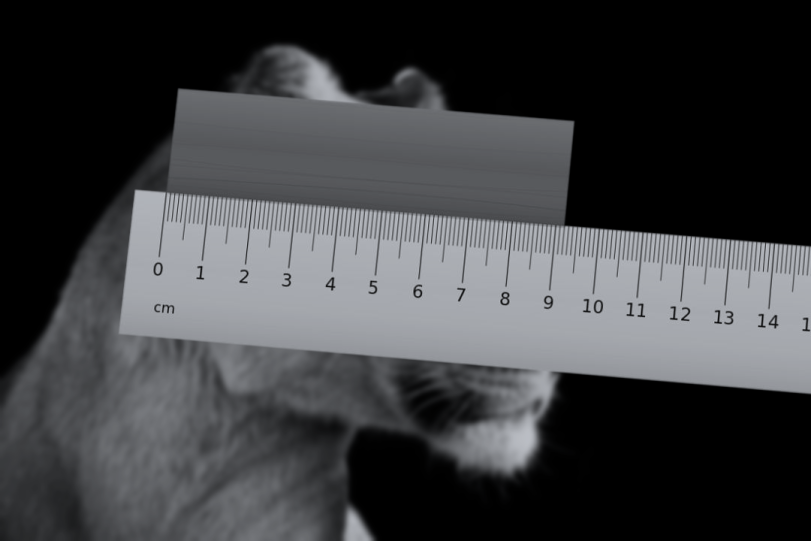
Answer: 9.2 cm
